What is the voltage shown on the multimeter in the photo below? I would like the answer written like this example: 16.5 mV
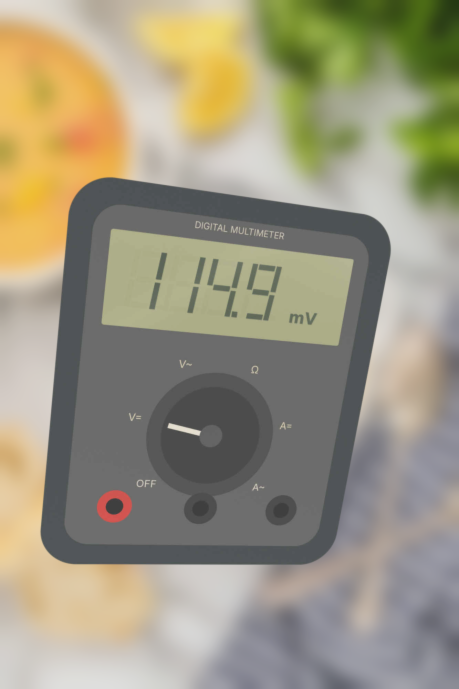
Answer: 114.9 mV
